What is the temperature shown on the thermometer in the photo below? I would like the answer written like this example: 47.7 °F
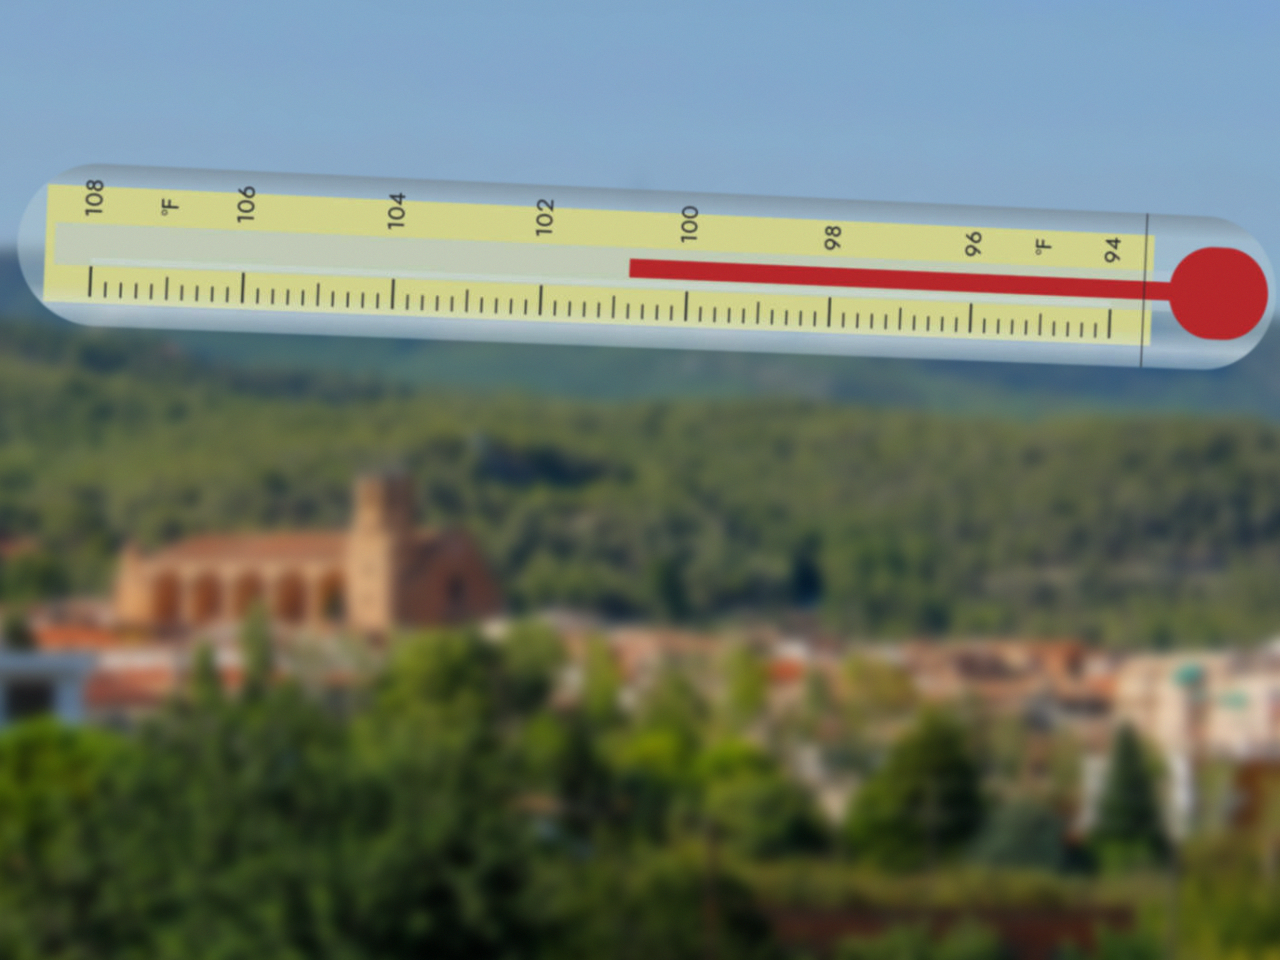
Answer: 100.8 °F
